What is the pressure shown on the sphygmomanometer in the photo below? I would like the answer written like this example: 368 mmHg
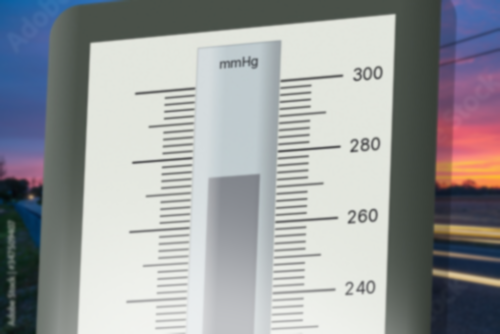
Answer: 274 mmHg
